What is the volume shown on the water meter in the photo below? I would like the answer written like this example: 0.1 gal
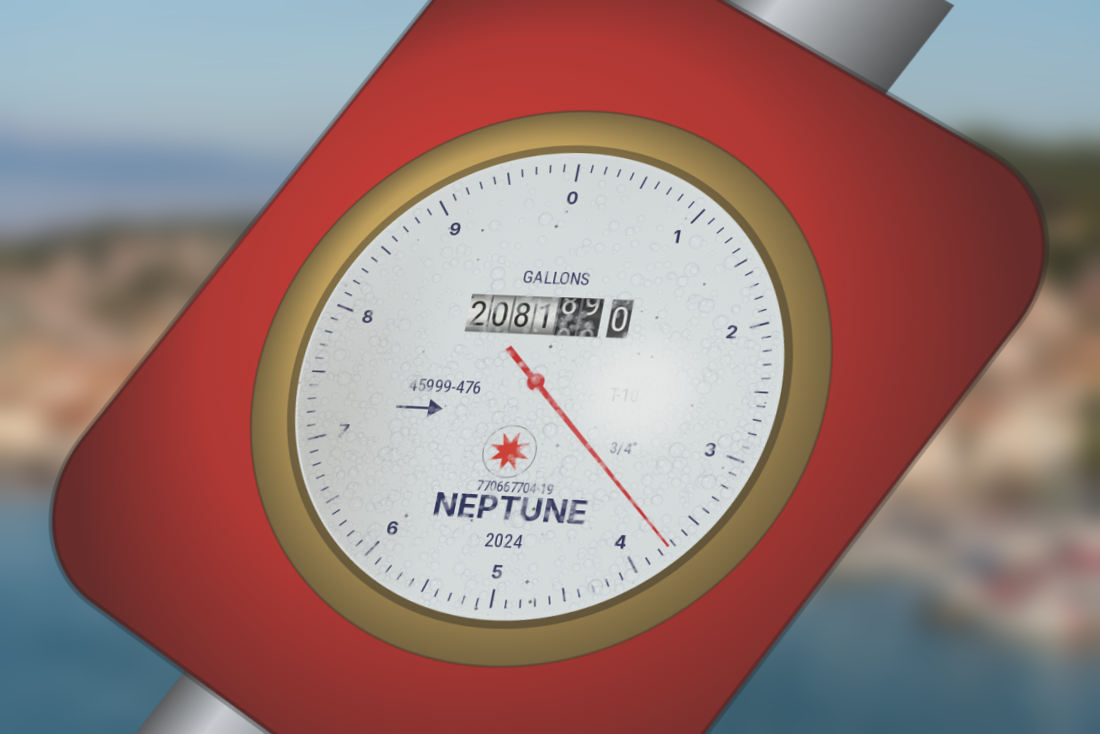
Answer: 2081893.7 gal
